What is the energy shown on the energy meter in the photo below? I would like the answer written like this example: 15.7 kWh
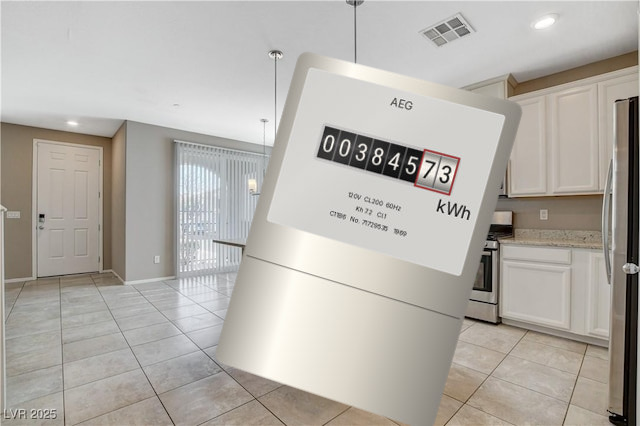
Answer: 3845.73 kWh
